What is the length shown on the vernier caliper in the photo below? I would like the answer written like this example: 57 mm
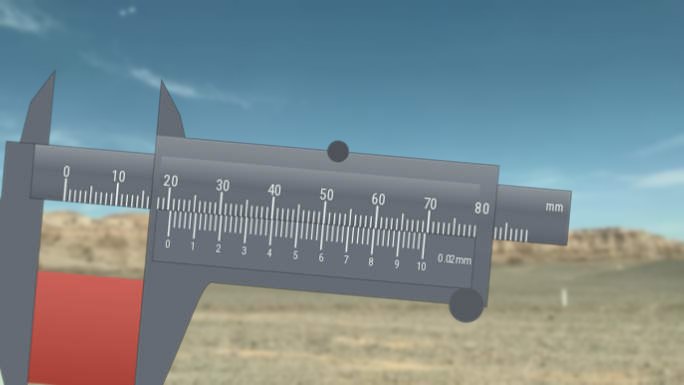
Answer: 20.5 mm
